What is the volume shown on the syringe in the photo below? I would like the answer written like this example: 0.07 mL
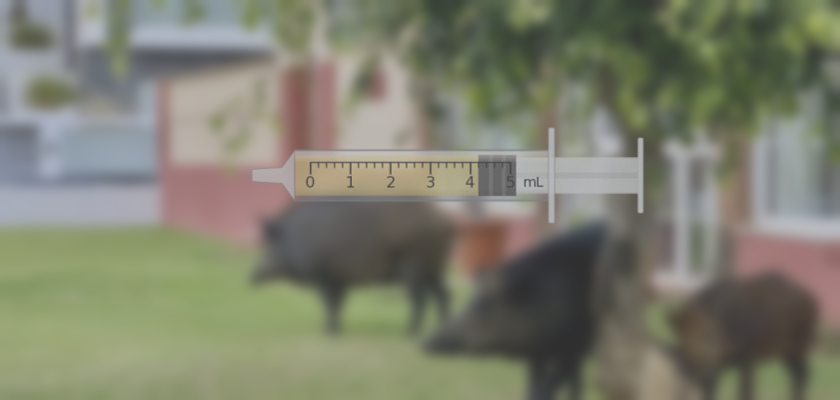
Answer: 4.2 mL
